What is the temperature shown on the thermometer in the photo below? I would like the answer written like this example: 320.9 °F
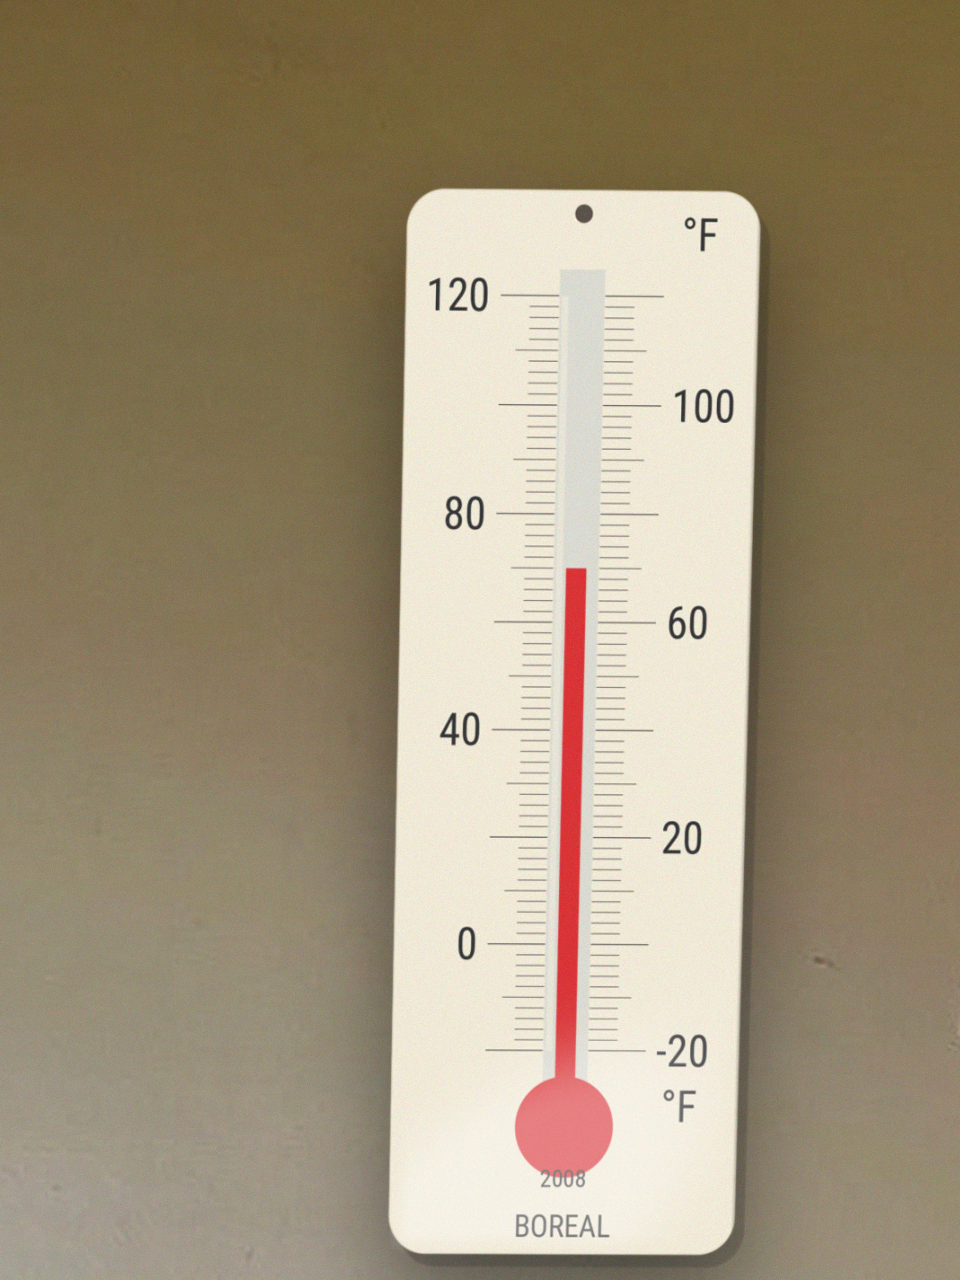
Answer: 70 °F
